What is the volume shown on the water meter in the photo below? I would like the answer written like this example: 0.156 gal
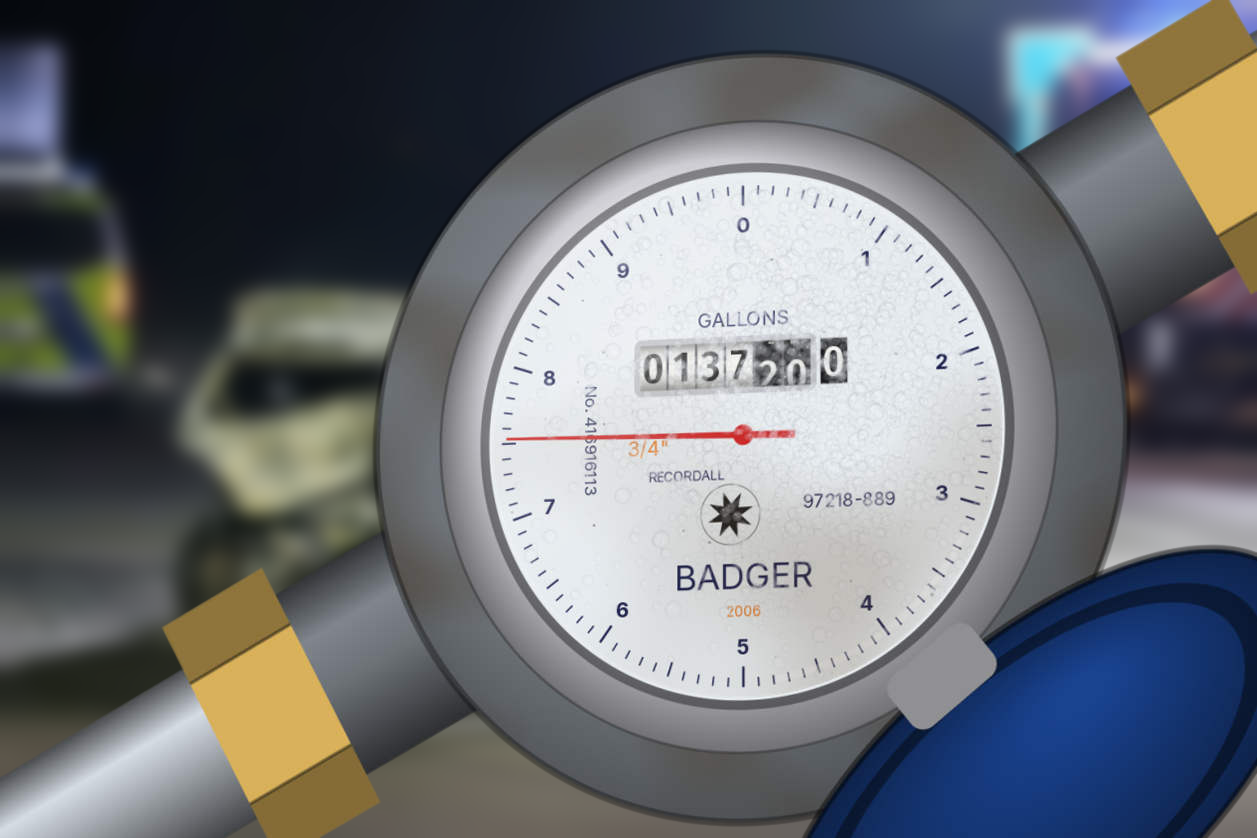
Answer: 137197.5 gal
